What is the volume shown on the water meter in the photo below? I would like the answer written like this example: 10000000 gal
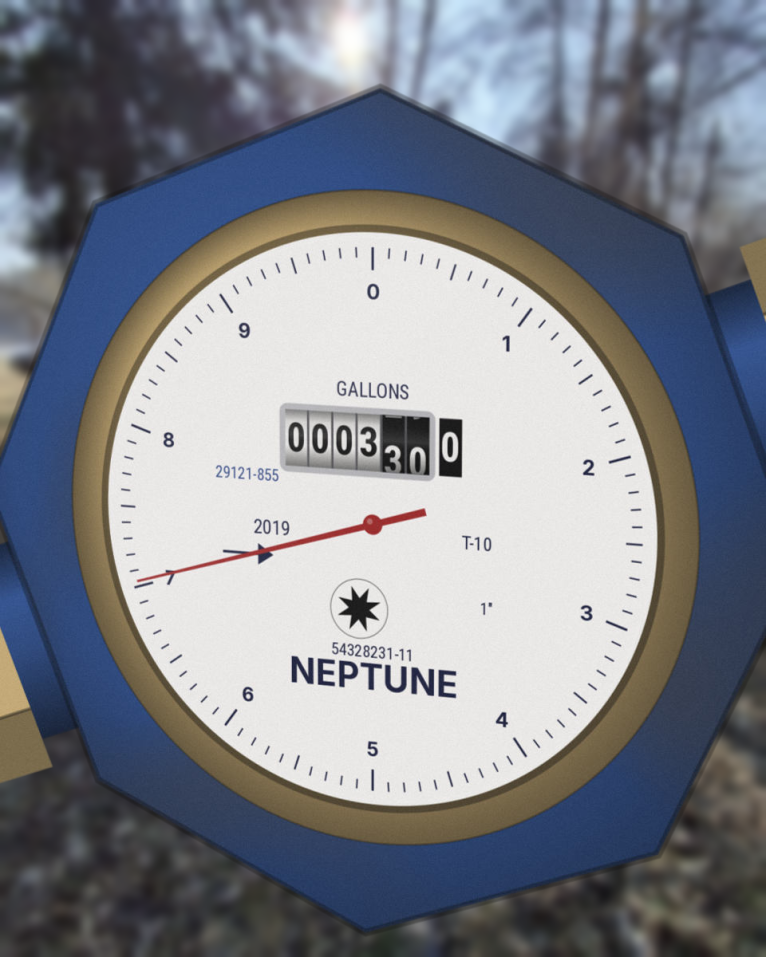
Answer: 3297.0 gal
